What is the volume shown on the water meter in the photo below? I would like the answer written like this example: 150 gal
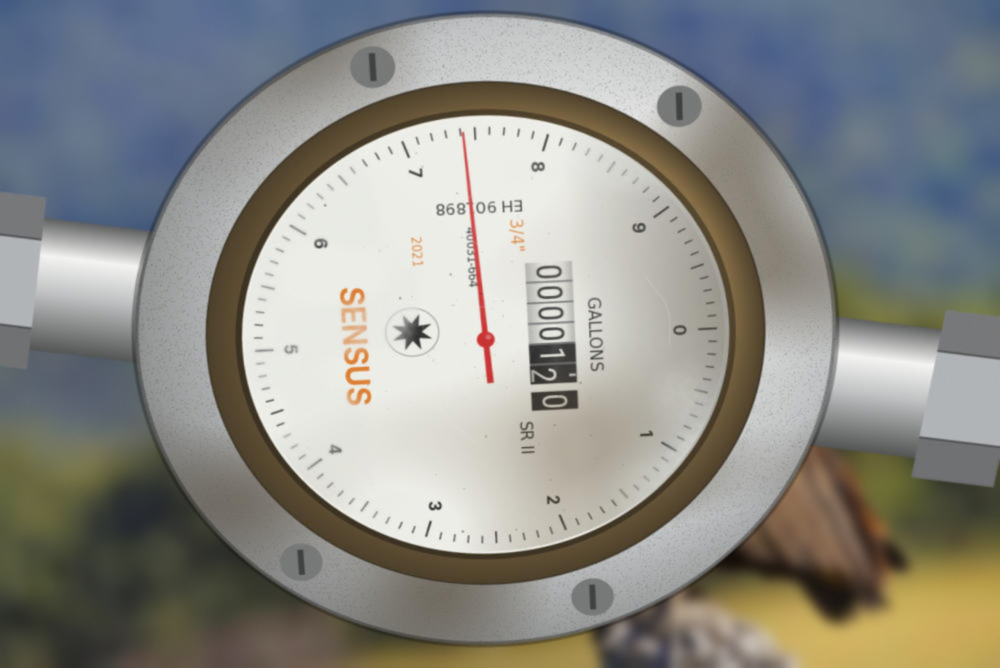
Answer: 117.4 gal
